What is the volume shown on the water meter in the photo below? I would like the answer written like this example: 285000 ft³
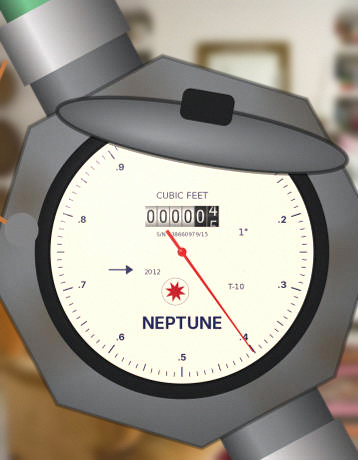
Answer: 4.40 ft³
